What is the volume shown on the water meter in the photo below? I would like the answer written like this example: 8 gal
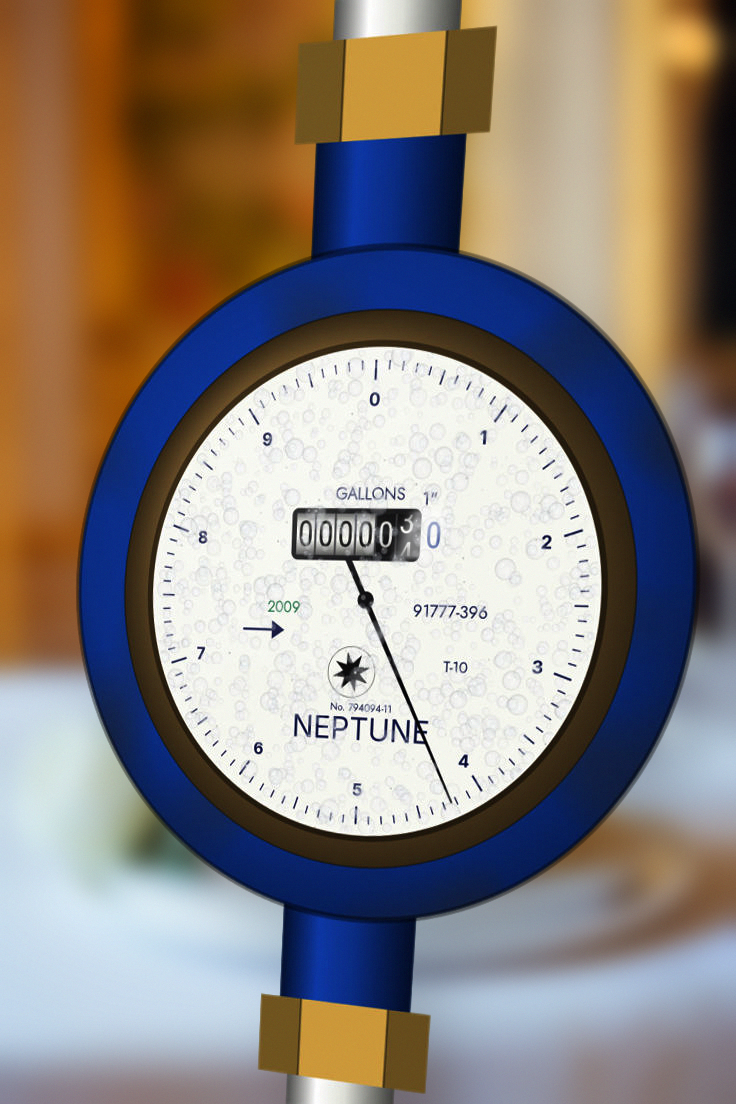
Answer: 34.2 gal
